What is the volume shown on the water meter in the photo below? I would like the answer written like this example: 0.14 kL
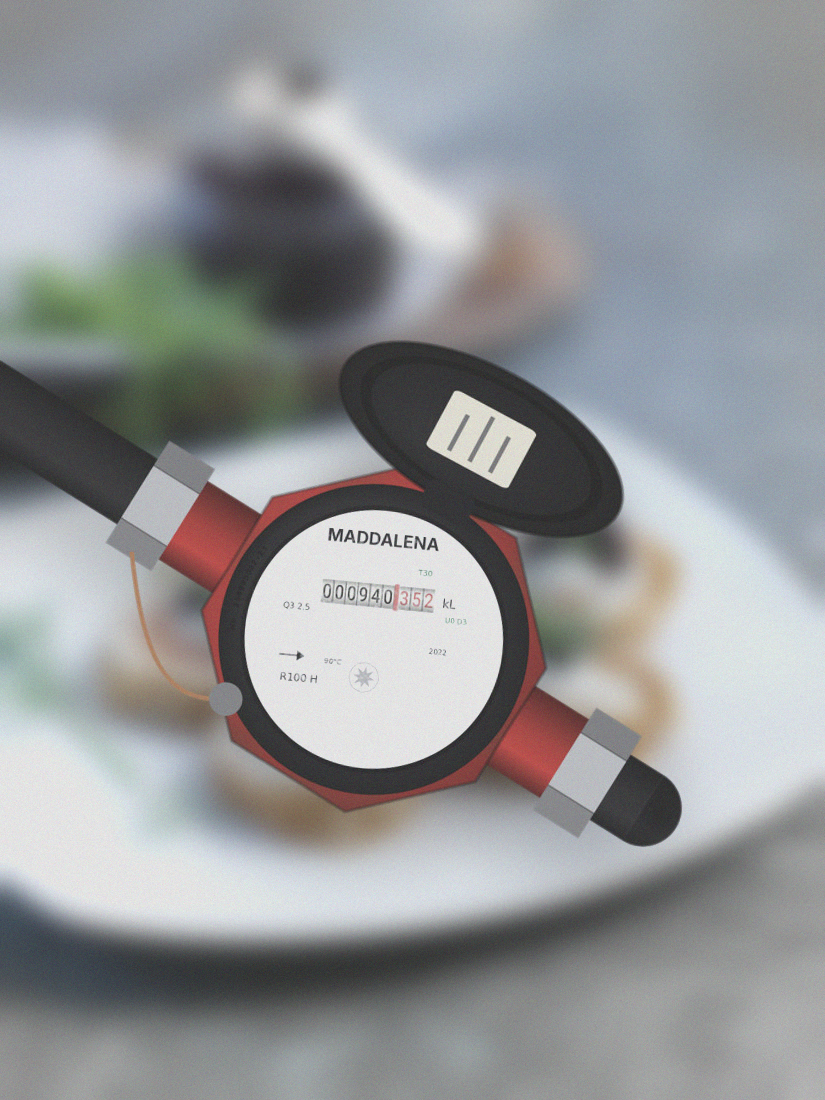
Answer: 940.352 kL
